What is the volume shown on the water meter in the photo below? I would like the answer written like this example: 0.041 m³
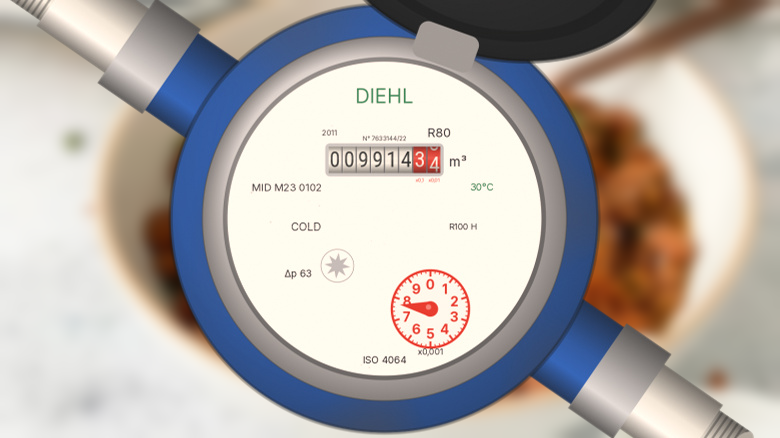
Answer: 9914.337 m³
